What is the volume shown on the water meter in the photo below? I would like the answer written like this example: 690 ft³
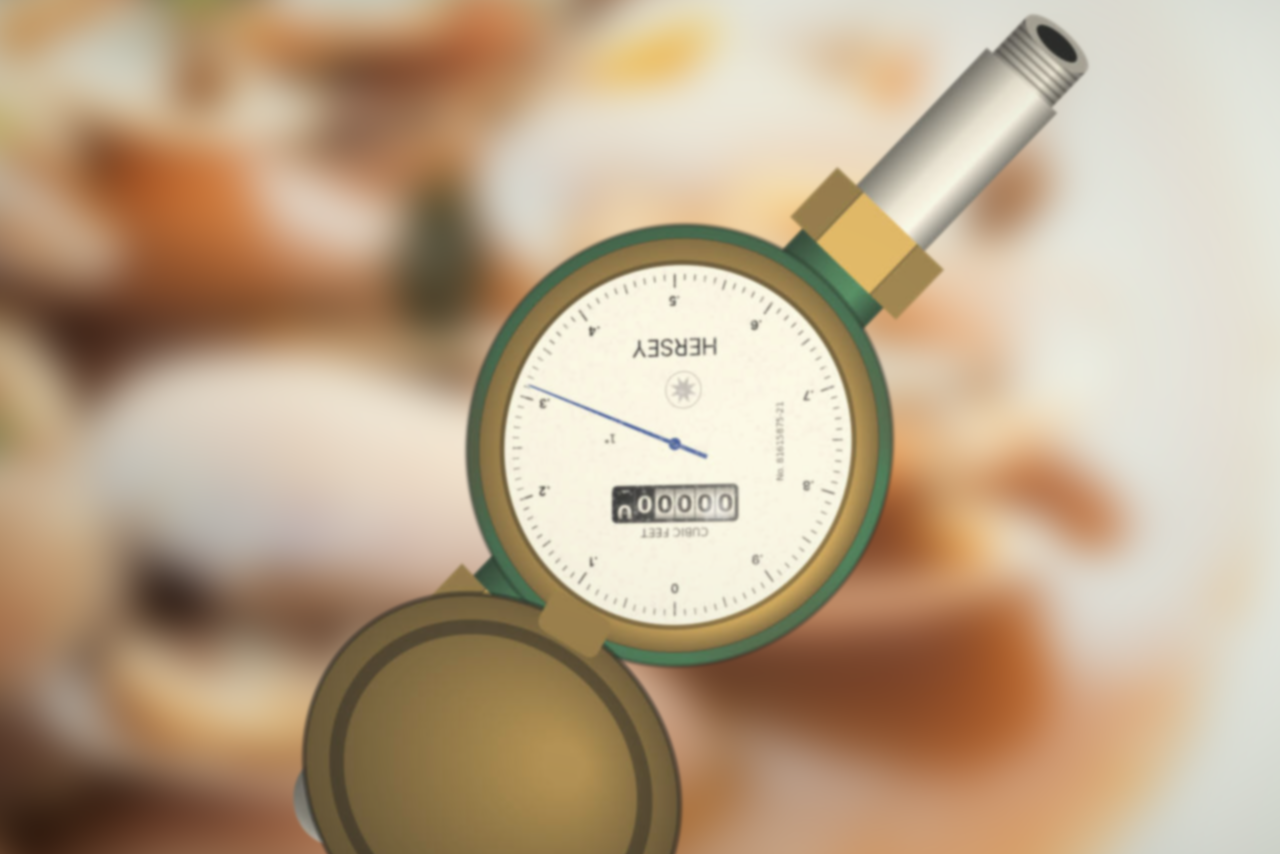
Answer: 0.31 ft³
